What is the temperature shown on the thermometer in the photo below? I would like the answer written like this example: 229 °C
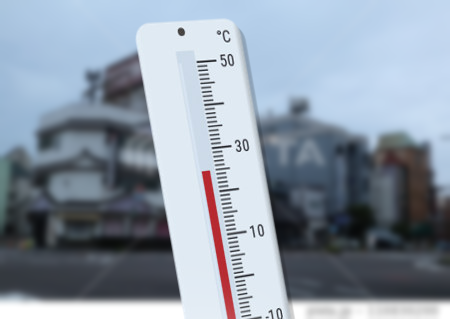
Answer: 25 °C
